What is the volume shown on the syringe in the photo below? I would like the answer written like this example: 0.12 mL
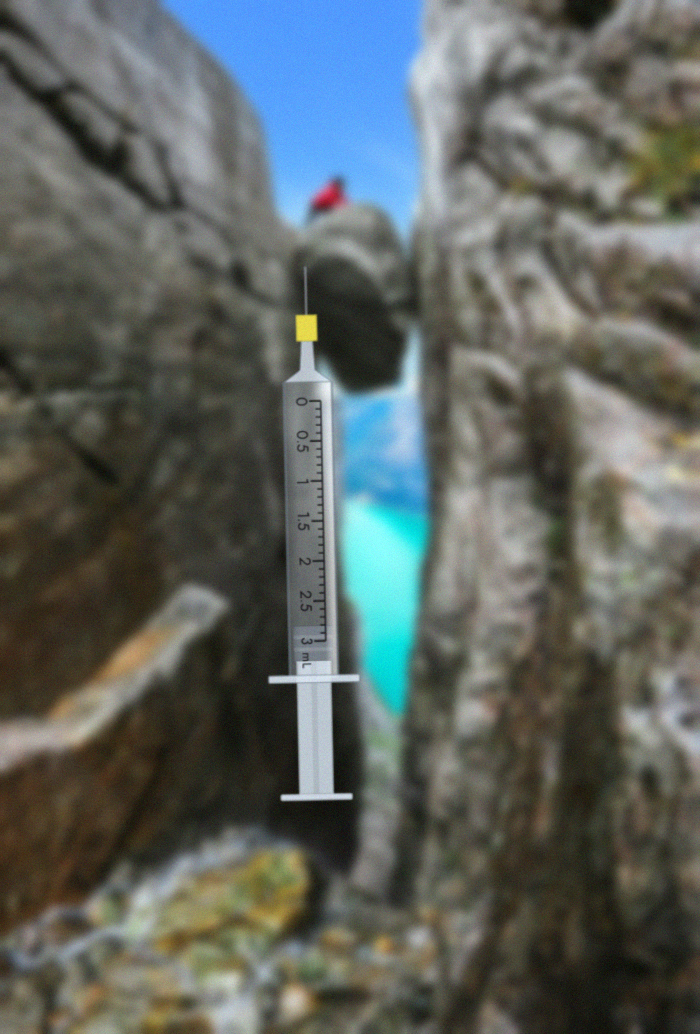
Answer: 2.8 mL
